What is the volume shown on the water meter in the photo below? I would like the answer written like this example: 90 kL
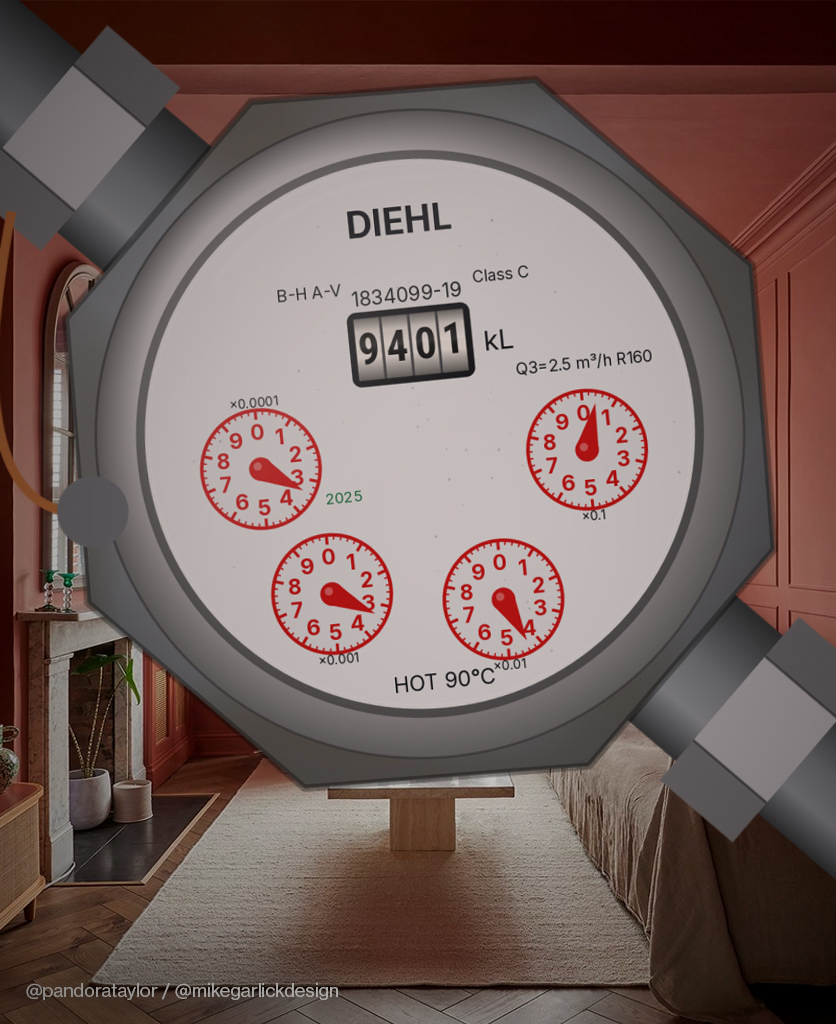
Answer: 9401.0433 kL
